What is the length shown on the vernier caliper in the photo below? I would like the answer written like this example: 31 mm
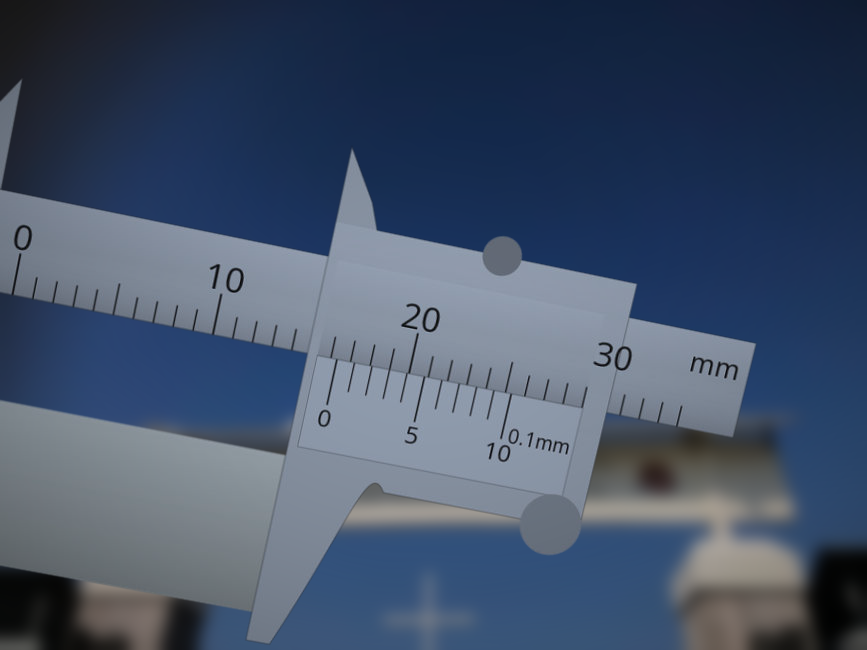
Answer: 16.3 mm
